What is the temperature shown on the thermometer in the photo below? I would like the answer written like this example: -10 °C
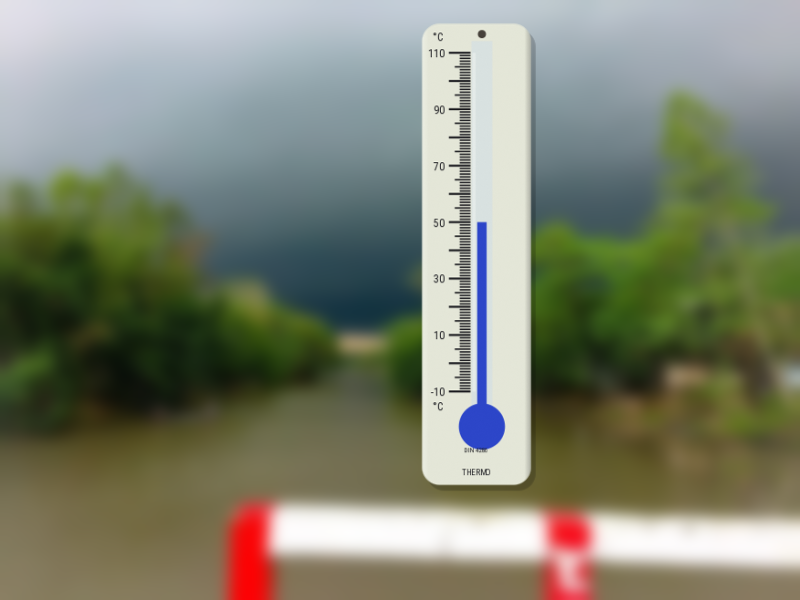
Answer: 50 °C
